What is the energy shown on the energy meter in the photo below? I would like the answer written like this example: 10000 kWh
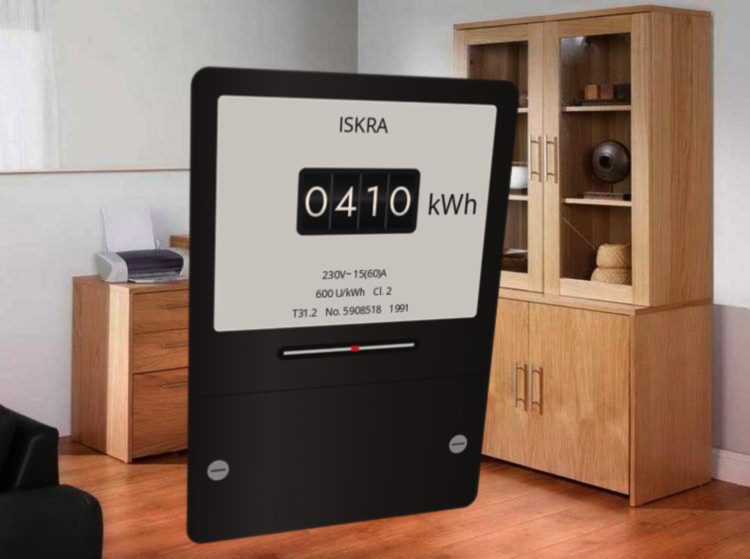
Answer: 410 kWh
